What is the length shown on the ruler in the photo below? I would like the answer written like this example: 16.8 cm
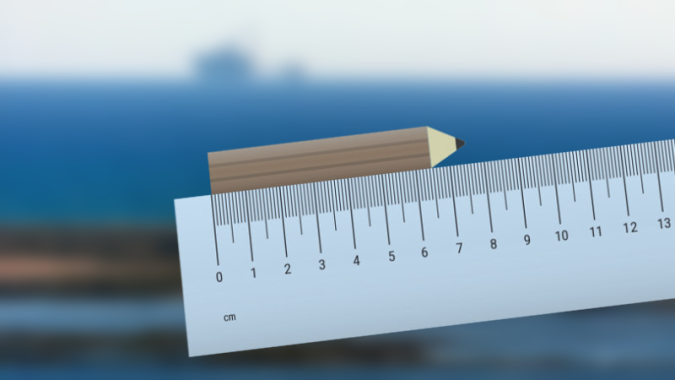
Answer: 7.5 cm
